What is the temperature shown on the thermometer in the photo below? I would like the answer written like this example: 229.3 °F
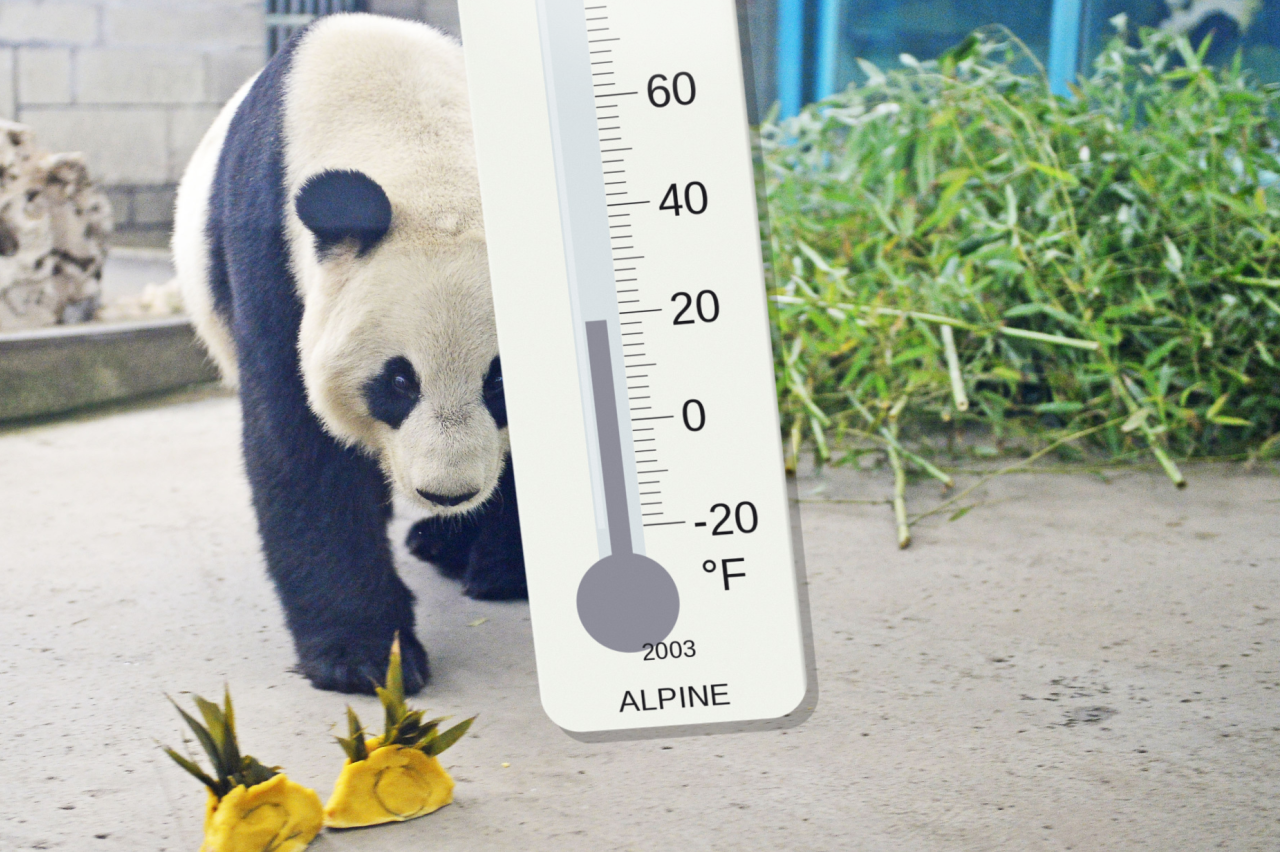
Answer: 19 °F
